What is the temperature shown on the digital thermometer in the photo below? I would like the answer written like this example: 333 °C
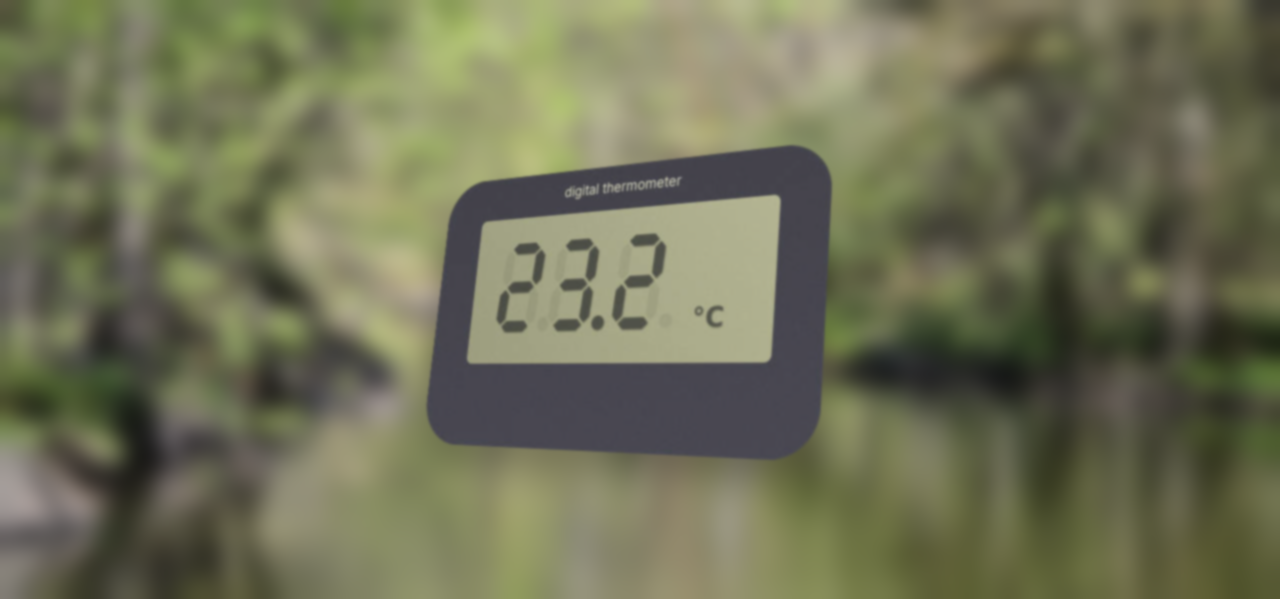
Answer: 23.2 °C
